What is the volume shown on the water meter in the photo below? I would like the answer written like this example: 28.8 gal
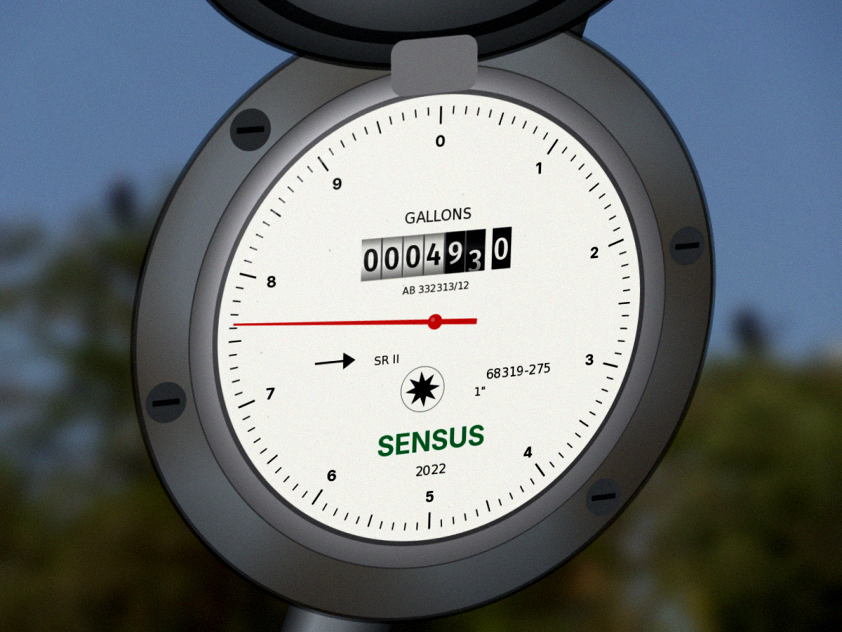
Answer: 4927.6 gal
